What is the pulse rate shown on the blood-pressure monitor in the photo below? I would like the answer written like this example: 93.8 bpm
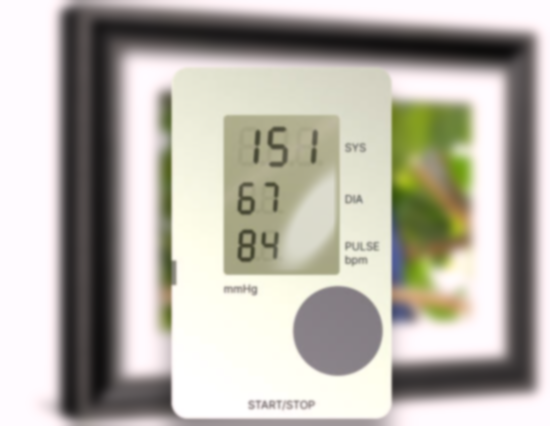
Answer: 84 bpm
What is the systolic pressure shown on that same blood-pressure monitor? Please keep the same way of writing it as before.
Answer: 151 mmHg
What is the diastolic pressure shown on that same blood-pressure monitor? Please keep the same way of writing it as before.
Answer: 67 mmHg
